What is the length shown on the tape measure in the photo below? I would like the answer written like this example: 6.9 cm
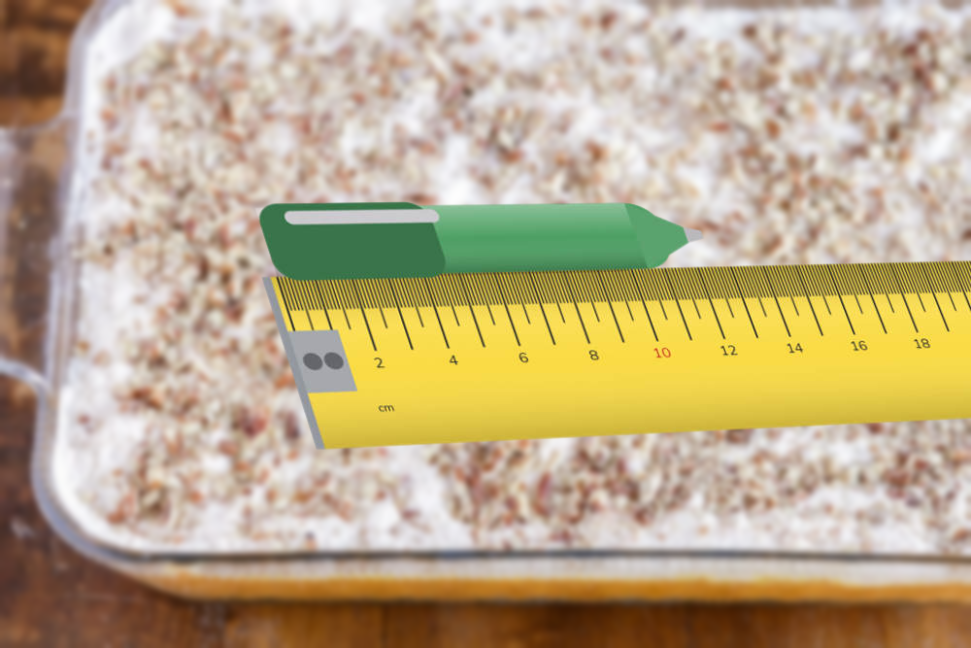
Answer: 12.5 cm
